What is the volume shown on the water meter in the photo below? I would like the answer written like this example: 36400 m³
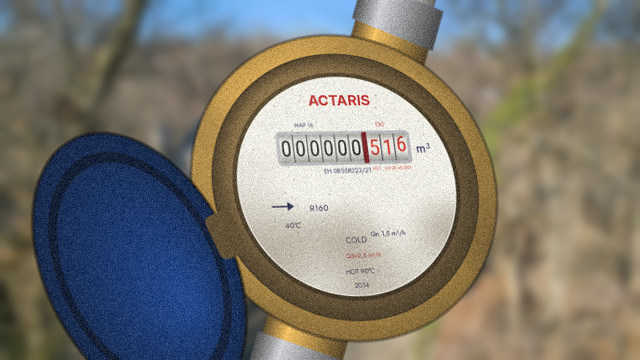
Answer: 0.516 m³
